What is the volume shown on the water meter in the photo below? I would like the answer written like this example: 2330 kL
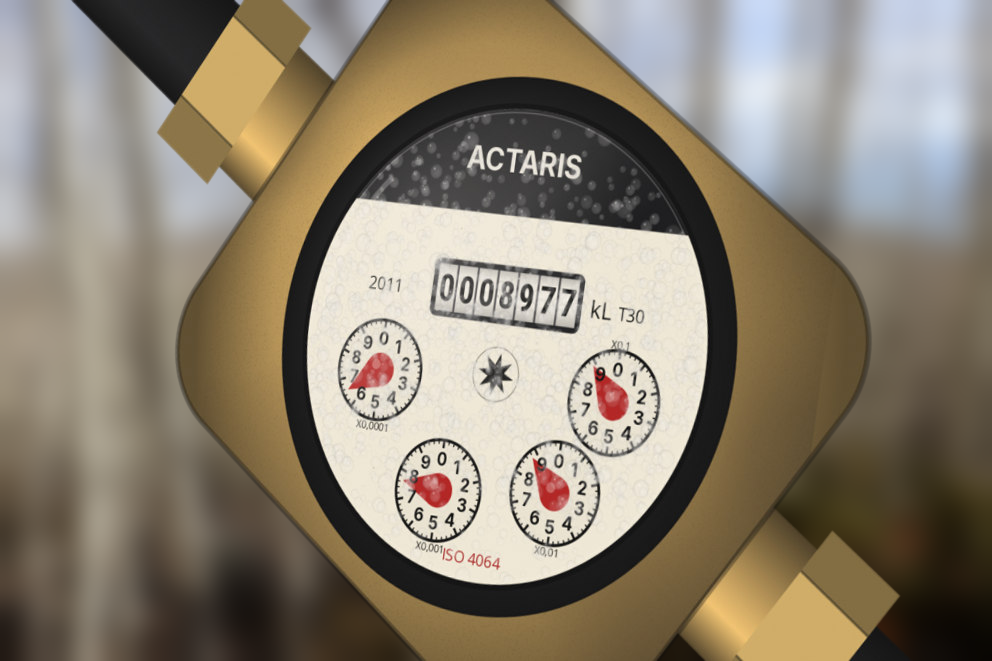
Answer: 8977.8876 kL
